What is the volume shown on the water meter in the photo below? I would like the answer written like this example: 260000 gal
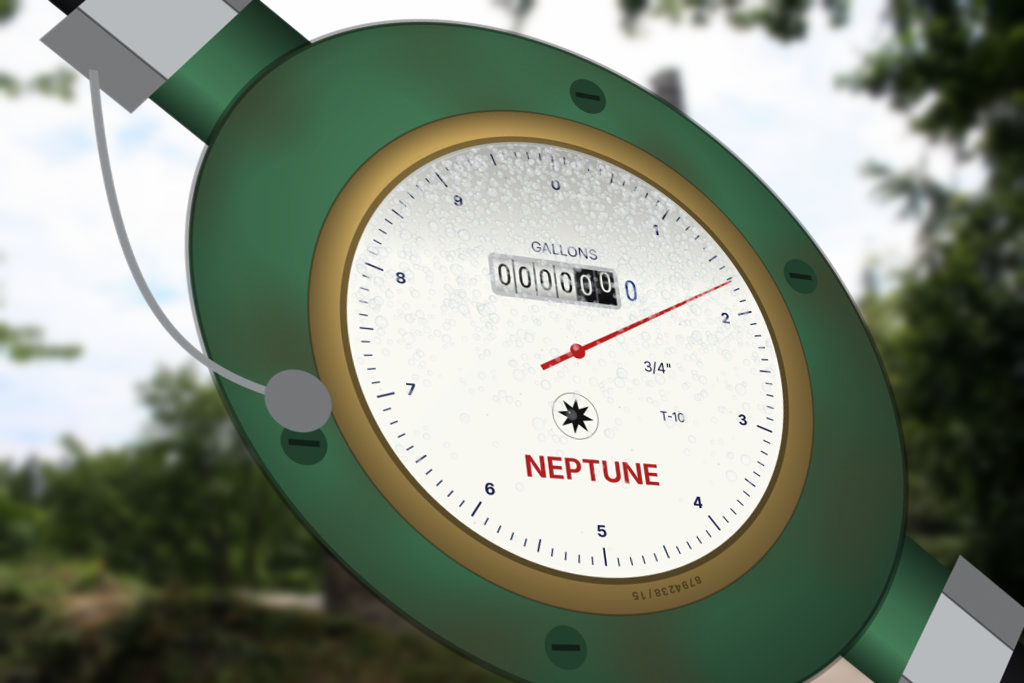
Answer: 1.7 gal
